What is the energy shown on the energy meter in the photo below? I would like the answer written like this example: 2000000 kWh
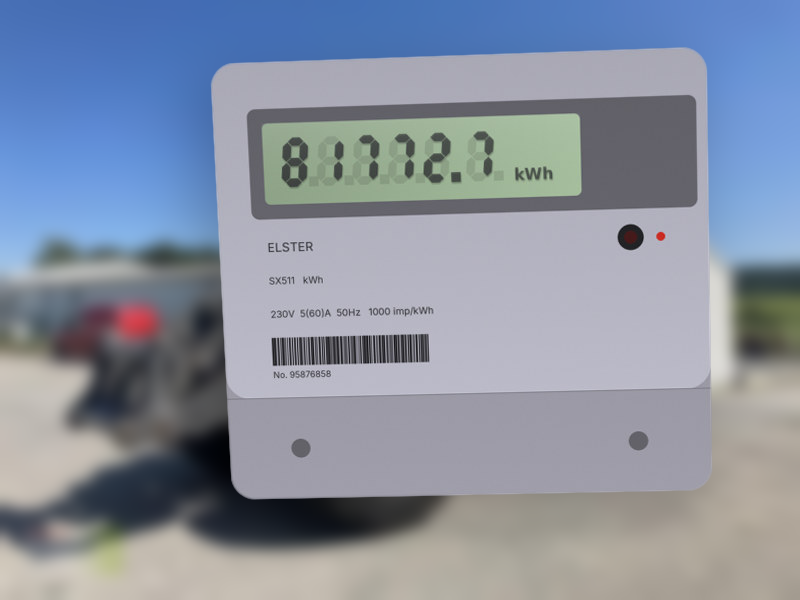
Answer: 81772.7 kWh
